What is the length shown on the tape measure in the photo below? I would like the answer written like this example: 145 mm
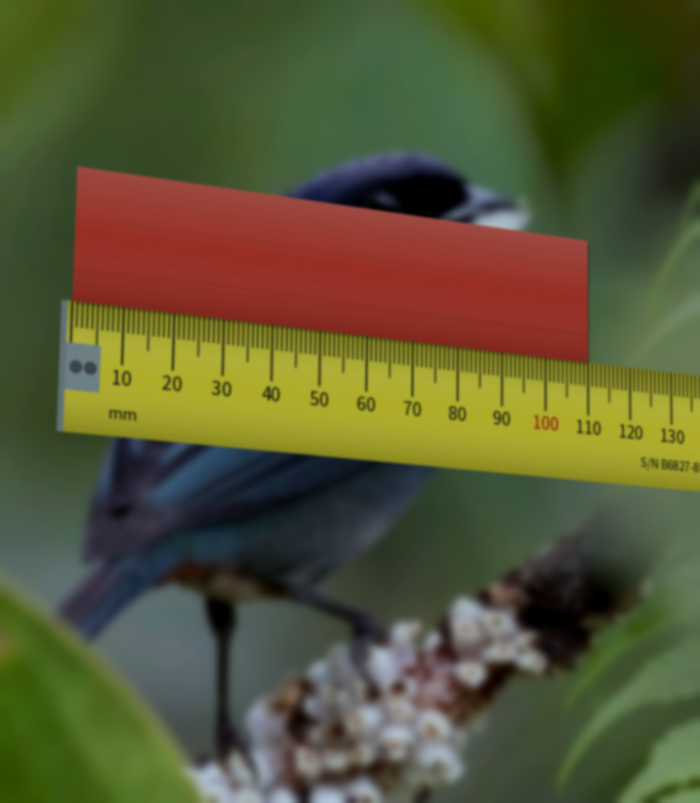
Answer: 110 mm
